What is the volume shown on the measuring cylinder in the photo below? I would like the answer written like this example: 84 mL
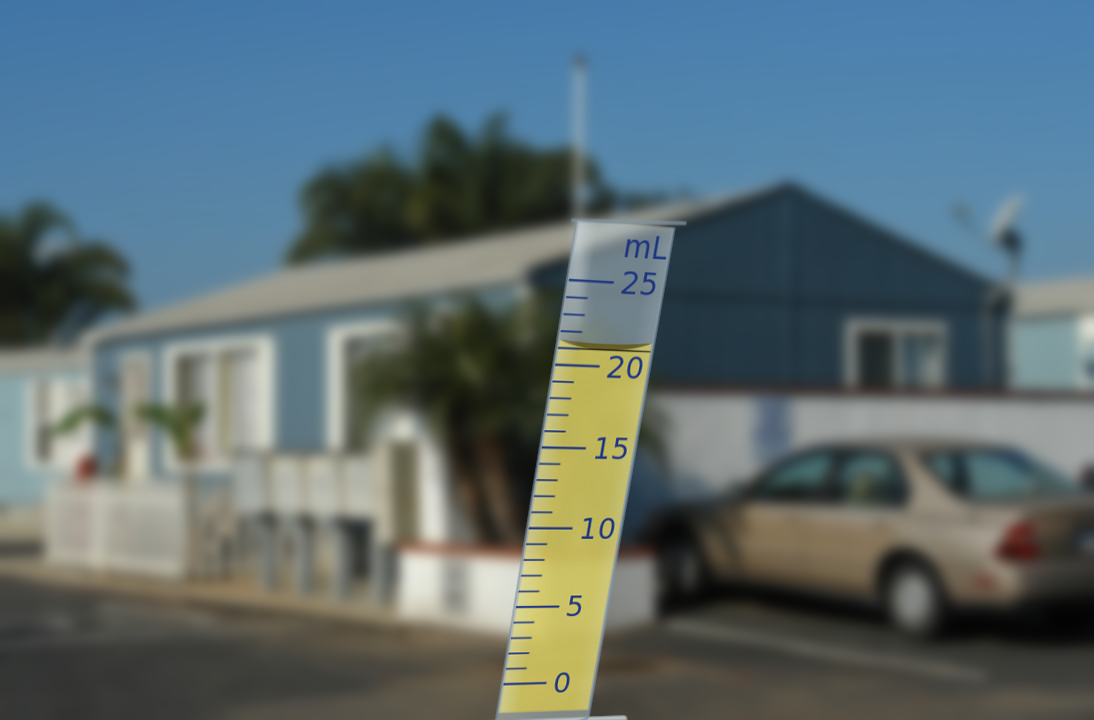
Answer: 21 mL
